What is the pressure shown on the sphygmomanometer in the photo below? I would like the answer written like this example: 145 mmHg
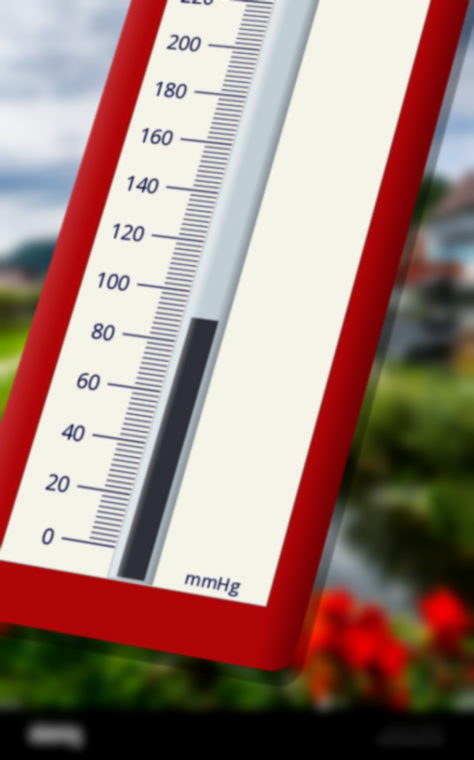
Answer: 90 mmHg
